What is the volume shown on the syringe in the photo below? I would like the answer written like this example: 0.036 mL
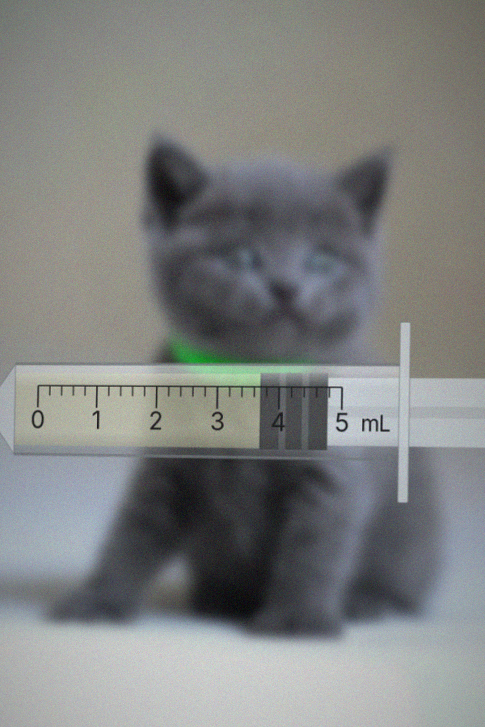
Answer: 3.7 mL
